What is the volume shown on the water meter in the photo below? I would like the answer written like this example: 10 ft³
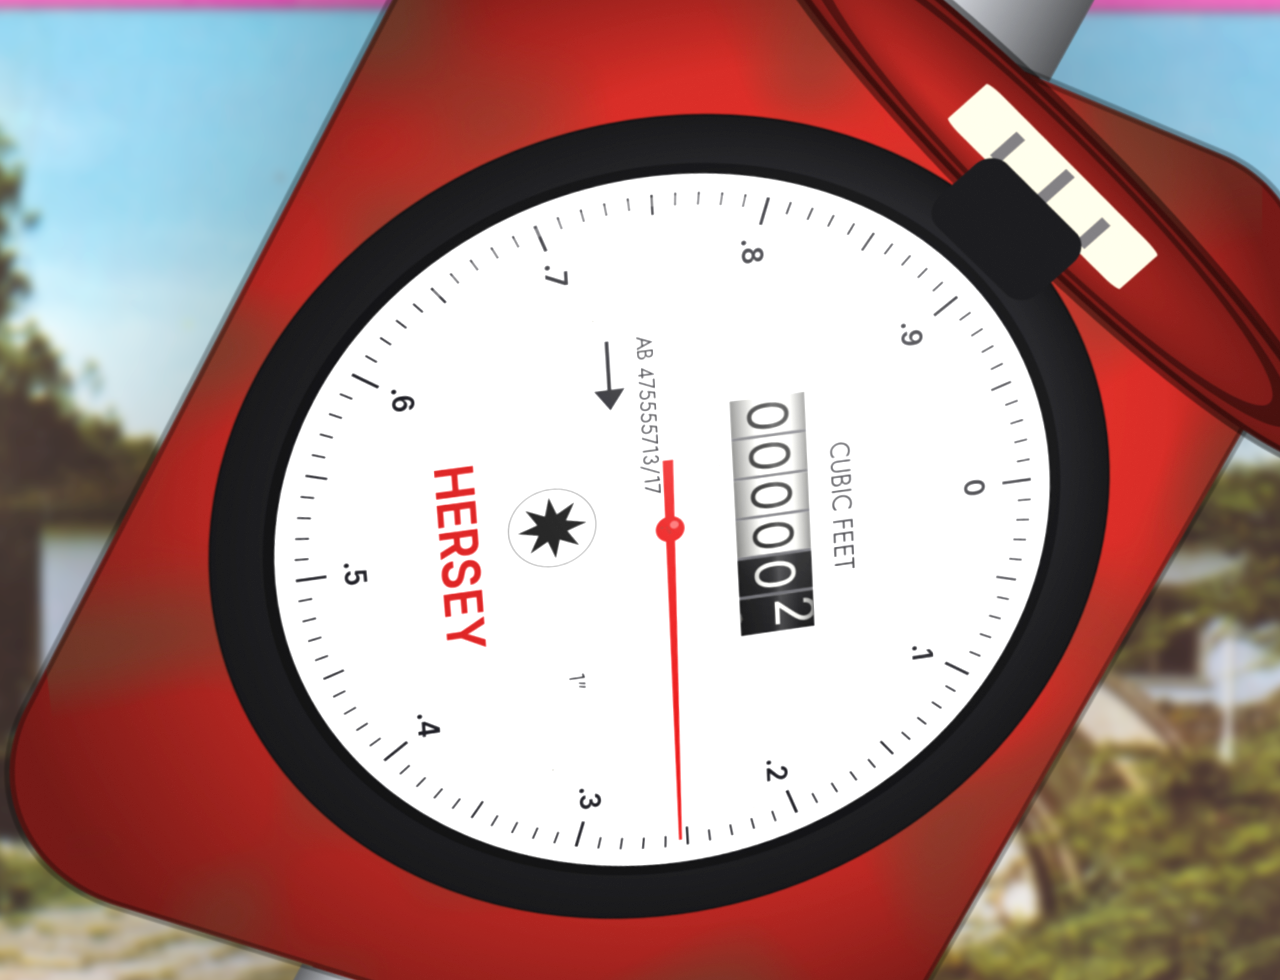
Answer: 2.25 ft³
